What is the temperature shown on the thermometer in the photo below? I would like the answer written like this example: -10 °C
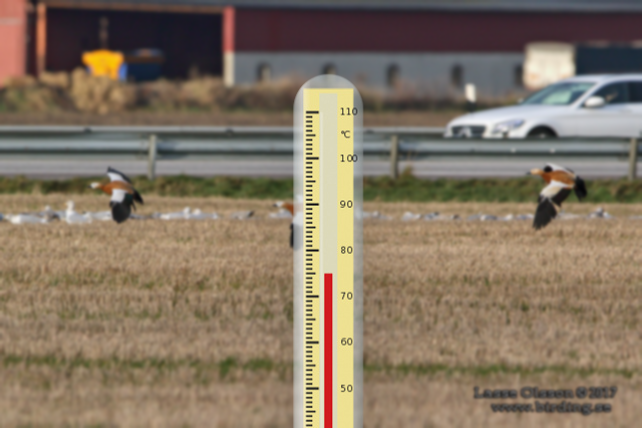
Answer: 75 °C
